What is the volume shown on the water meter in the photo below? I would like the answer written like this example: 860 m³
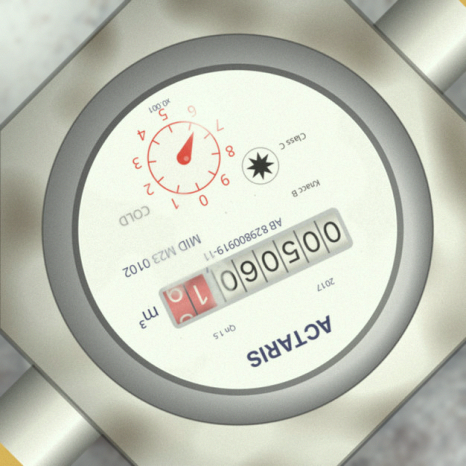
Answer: 5060.186 m³
